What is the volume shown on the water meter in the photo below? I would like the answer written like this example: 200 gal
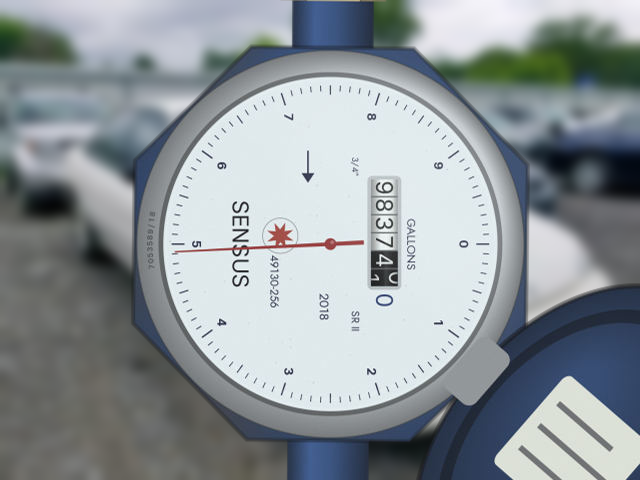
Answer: 9837404.9 gal
